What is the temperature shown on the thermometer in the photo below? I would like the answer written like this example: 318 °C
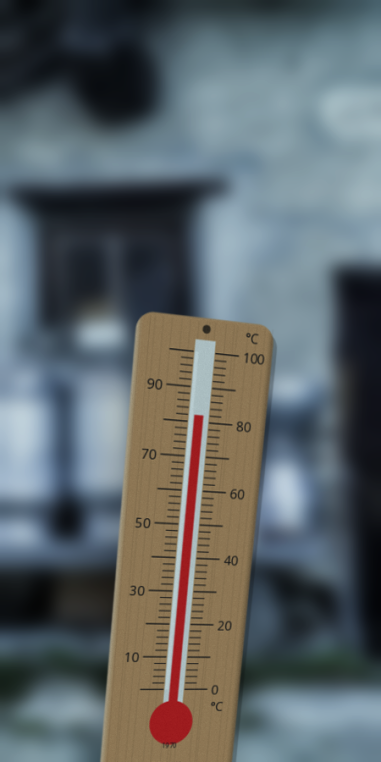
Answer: 82 °C
